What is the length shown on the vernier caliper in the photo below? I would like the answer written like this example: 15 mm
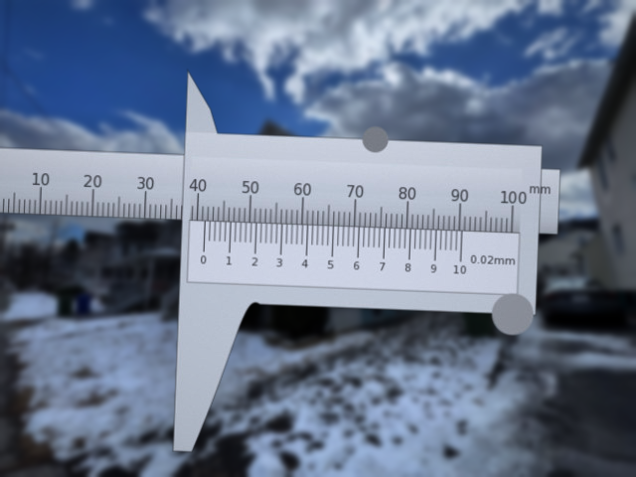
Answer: 41.5 mm
